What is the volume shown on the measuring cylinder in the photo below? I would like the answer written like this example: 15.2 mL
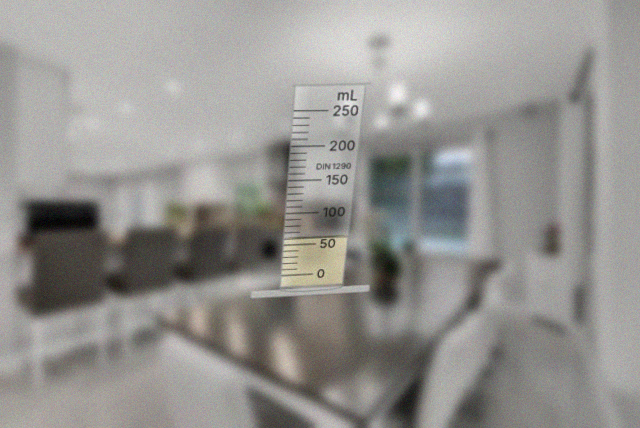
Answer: 60 mL
